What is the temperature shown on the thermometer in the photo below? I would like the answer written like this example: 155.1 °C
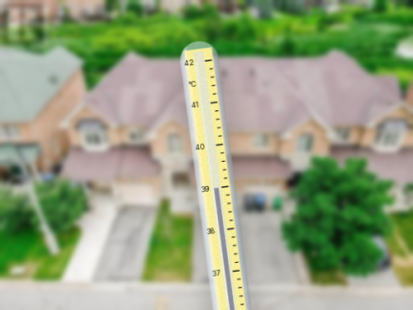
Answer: 39 °C
